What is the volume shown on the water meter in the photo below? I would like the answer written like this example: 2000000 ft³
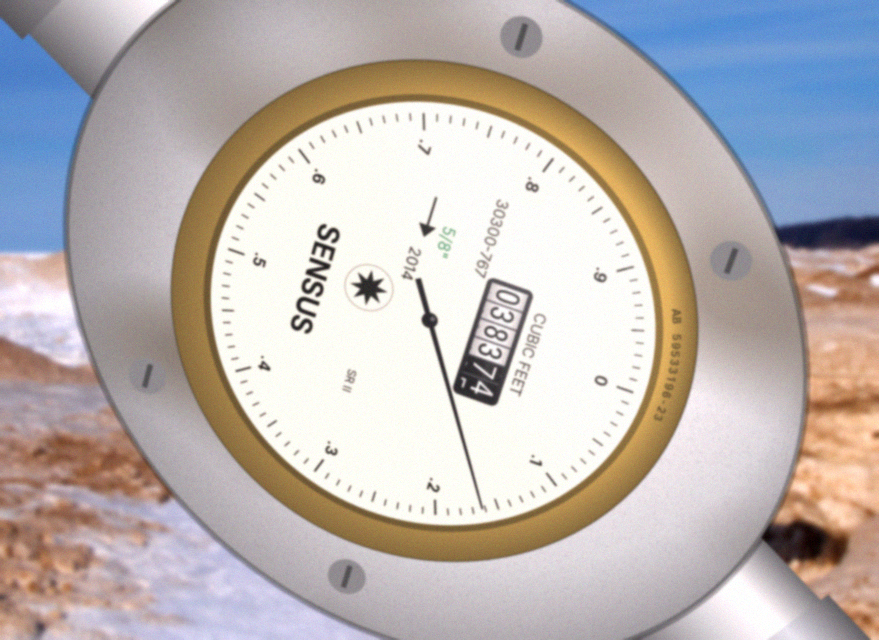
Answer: 38374.16 ft³
